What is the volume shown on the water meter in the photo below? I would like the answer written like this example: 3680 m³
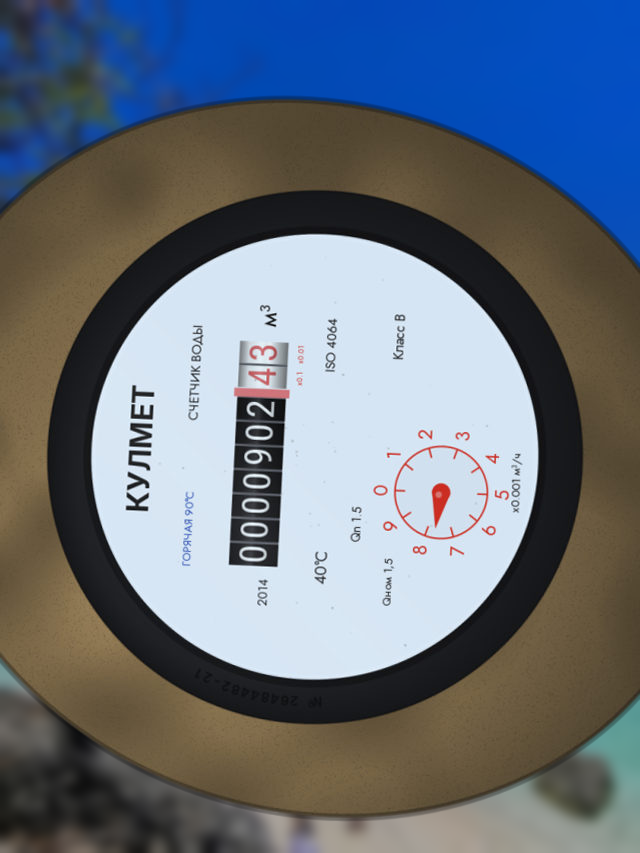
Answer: 902.437 m³
